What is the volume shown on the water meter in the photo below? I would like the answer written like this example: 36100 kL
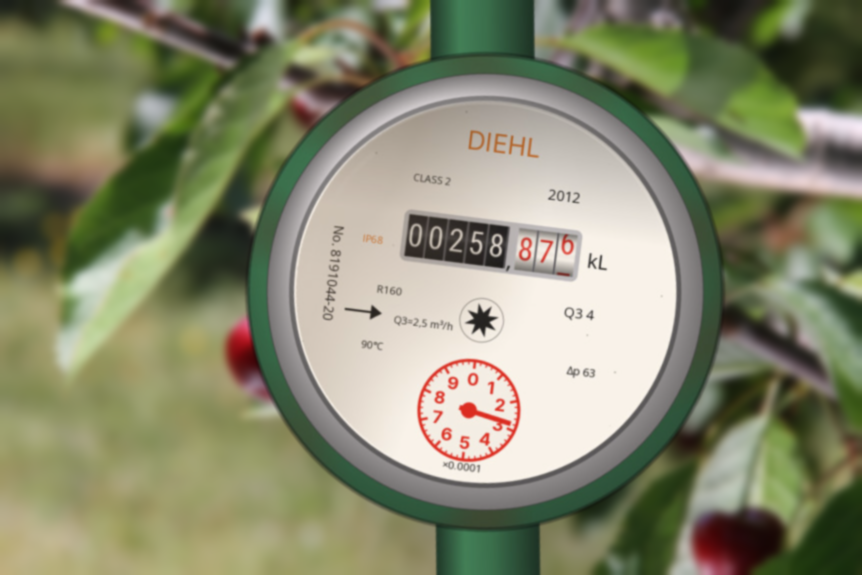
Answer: 258.8762 kL
